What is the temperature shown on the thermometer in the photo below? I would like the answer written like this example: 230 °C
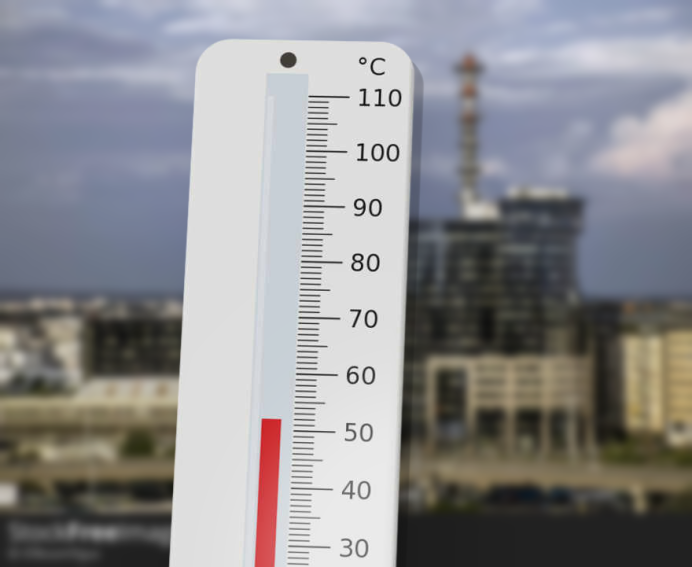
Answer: 52 °C
